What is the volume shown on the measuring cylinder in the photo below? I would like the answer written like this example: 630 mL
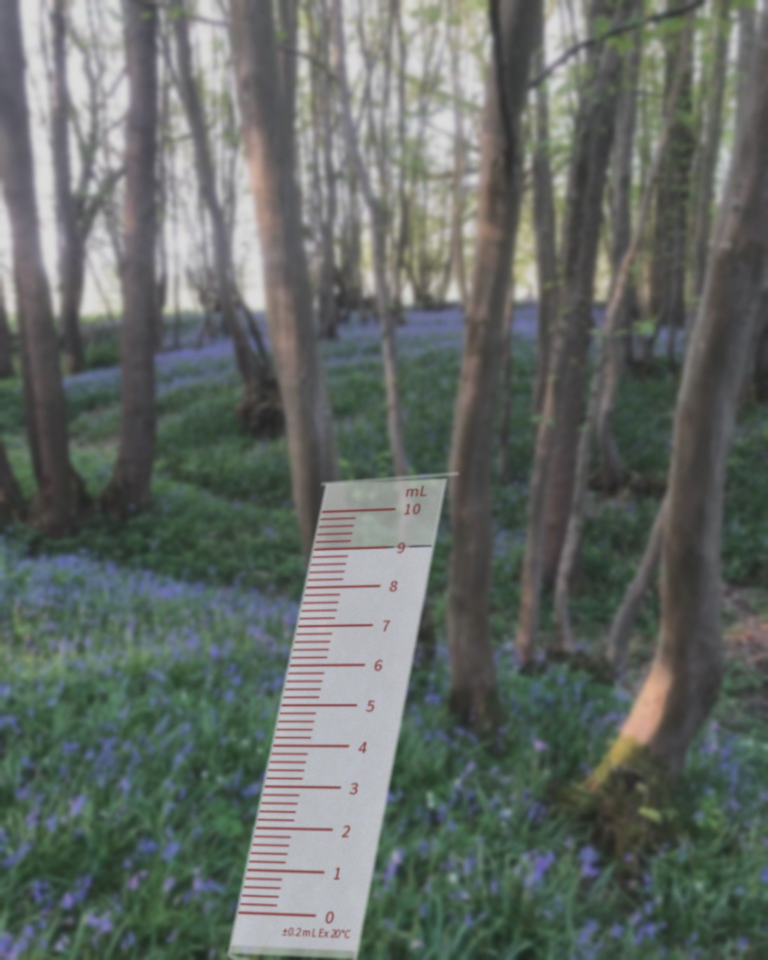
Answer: 9 mL
